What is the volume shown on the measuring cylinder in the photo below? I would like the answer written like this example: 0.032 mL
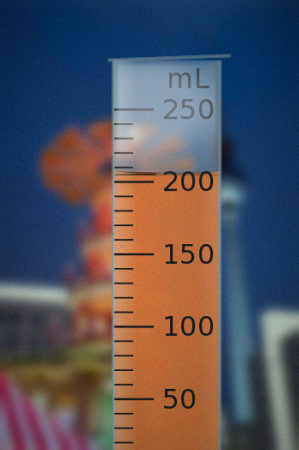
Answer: 205 mL
